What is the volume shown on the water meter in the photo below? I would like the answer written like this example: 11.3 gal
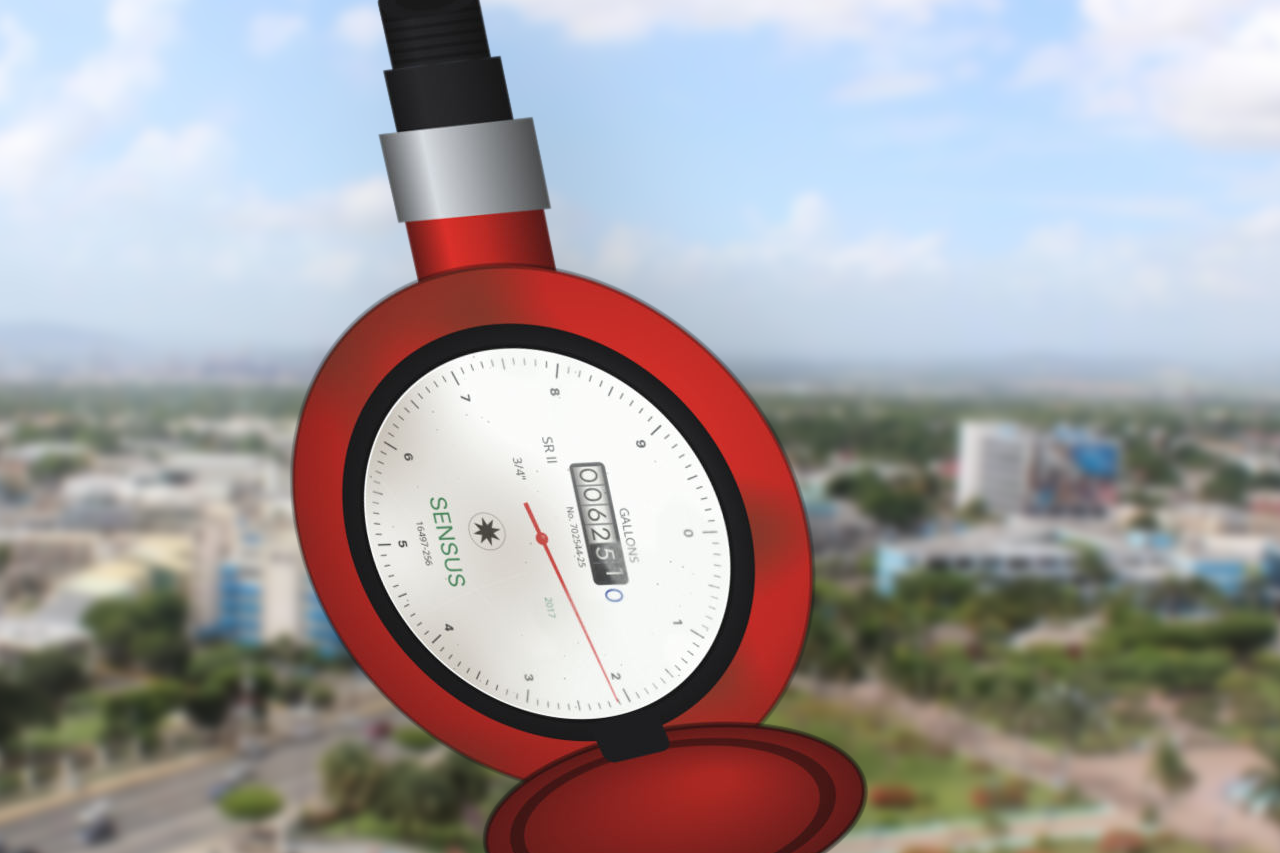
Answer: 62512.1 gal
